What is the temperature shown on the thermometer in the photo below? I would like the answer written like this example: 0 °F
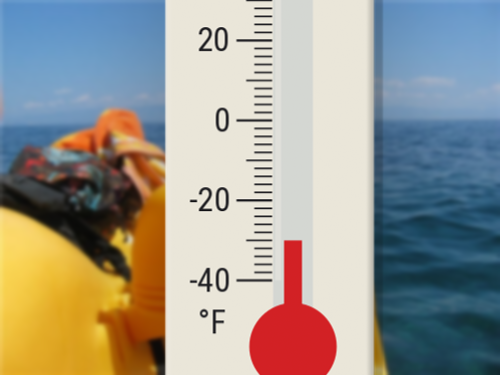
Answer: -30 °F
